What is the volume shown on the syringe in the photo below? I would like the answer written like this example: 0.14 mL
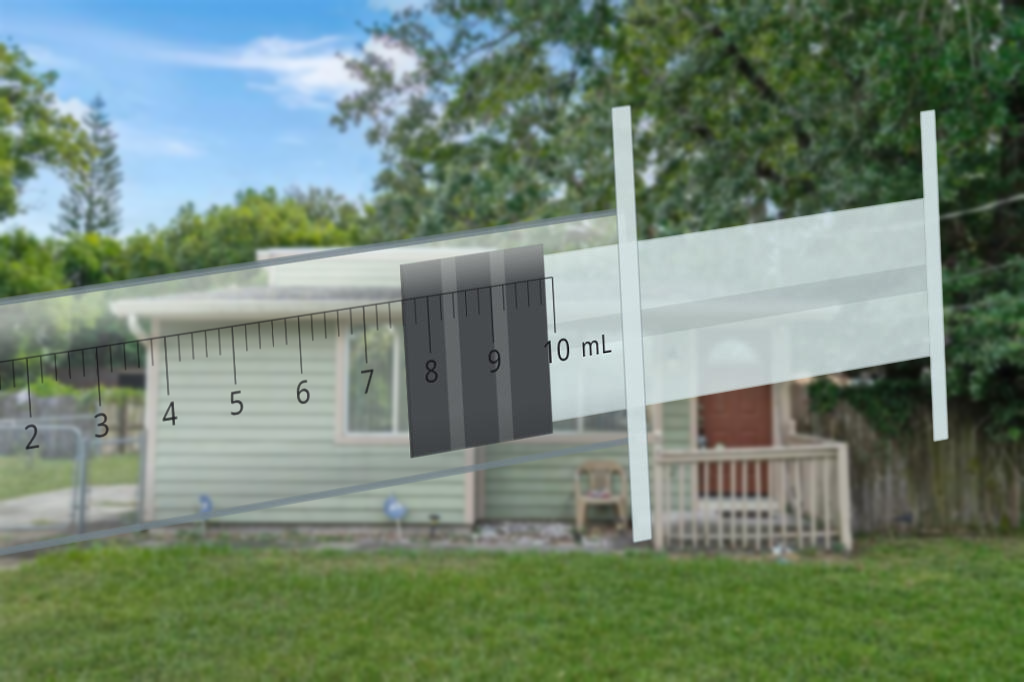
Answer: 7.6 mL
